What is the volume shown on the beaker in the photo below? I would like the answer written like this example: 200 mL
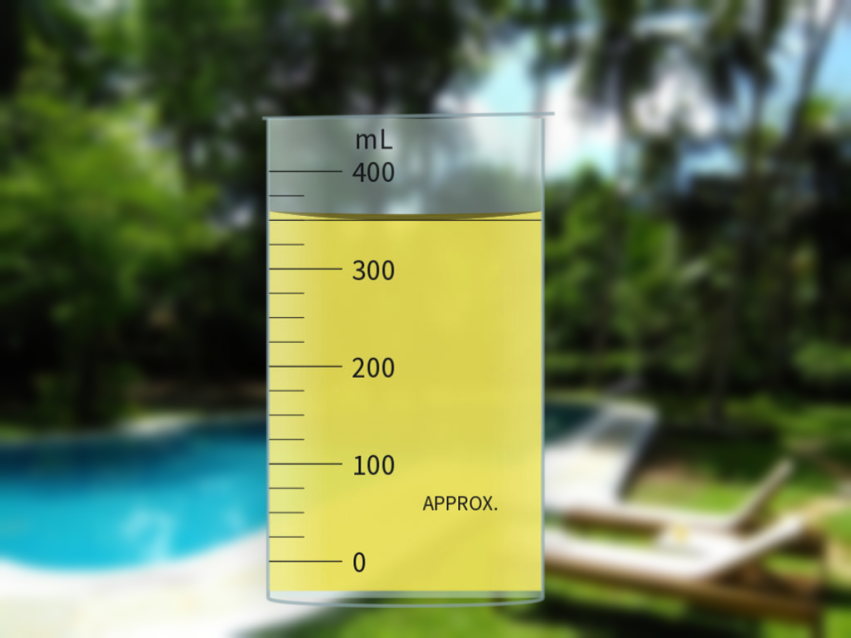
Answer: 350 mL
